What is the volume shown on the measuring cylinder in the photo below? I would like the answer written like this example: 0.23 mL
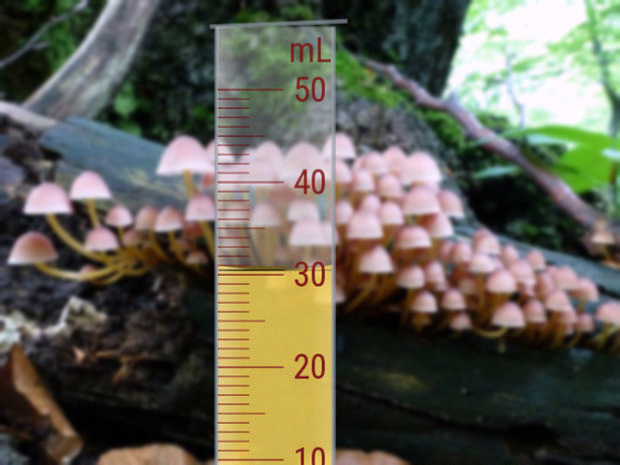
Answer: 30.5 mL
